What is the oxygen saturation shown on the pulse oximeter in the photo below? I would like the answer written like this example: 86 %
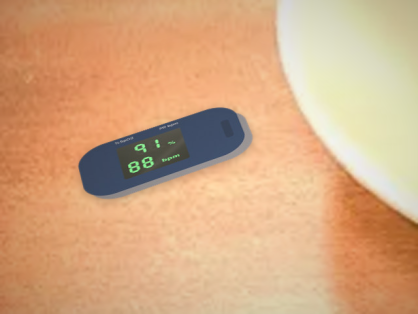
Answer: 91 %
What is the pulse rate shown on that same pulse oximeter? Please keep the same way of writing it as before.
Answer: 88 bpm
